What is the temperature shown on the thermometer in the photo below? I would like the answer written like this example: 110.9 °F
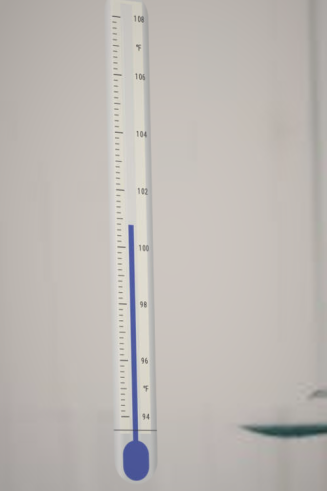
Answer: 100.8 °F
